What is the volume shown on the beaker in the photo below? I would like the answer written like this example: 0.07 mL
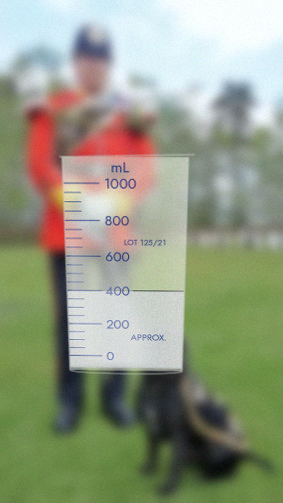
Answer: 400 mL
